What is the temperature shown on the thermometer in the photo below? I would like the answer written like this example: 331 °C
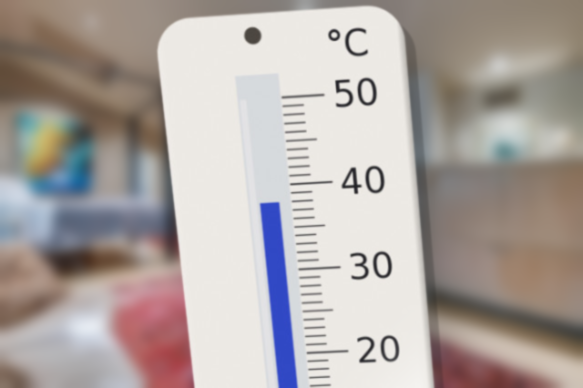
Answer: 38 °C
